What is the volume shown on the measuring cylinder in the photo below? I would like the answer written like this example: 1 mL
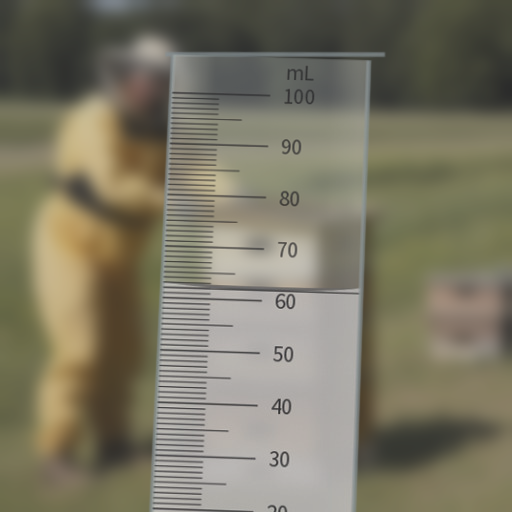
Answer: 62 mL
